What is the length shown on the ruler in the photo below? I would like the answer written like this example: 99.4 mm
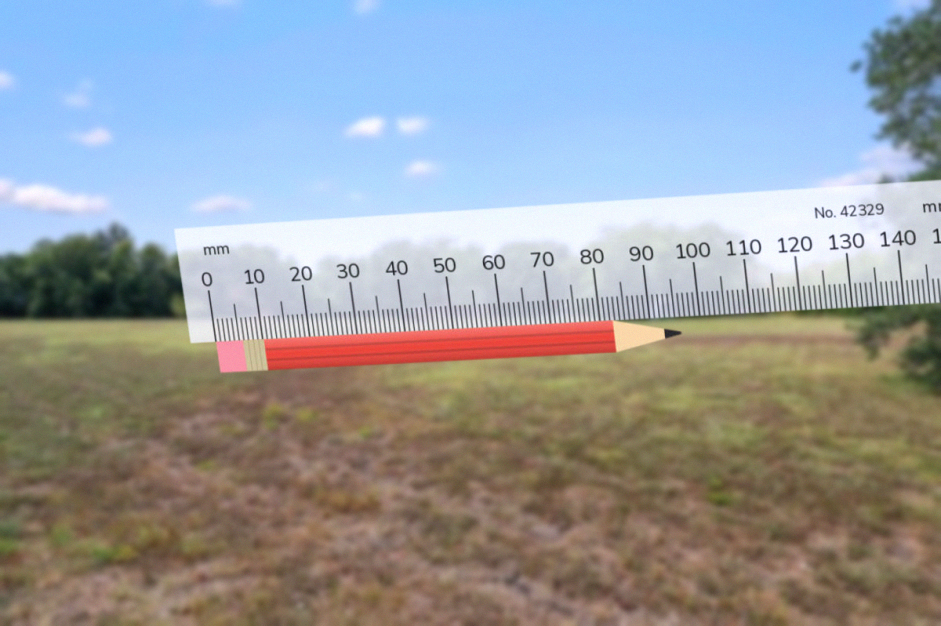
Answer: 96 mm
